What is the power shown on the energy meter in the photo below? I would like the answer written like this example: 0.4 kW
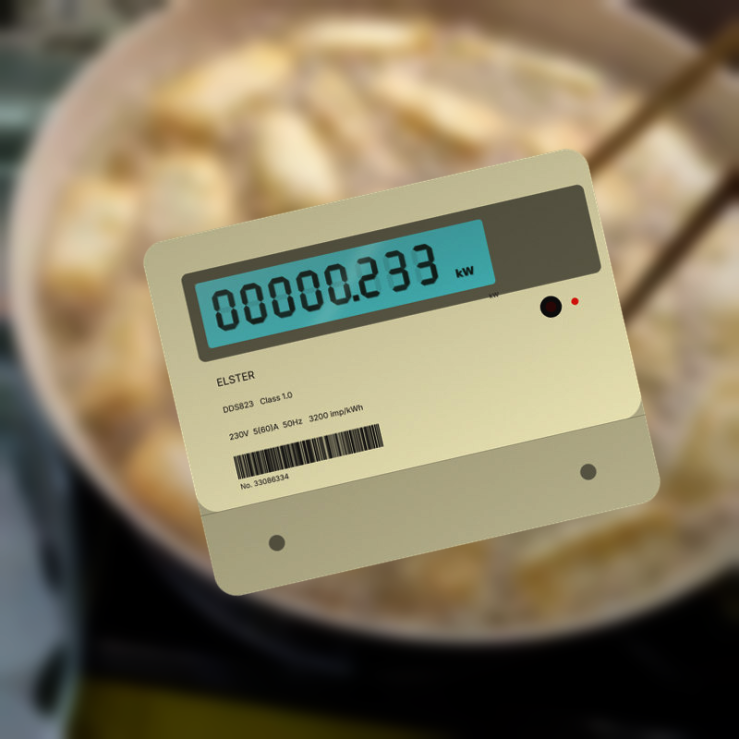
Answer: 0.233 kW
